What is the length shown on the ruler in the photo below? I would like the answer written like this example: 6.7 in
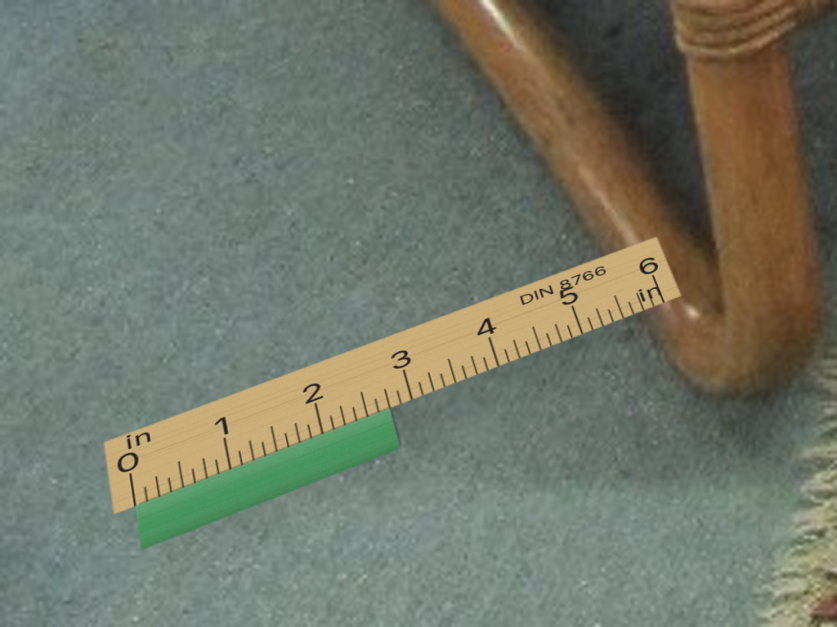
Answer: 2.75 in
